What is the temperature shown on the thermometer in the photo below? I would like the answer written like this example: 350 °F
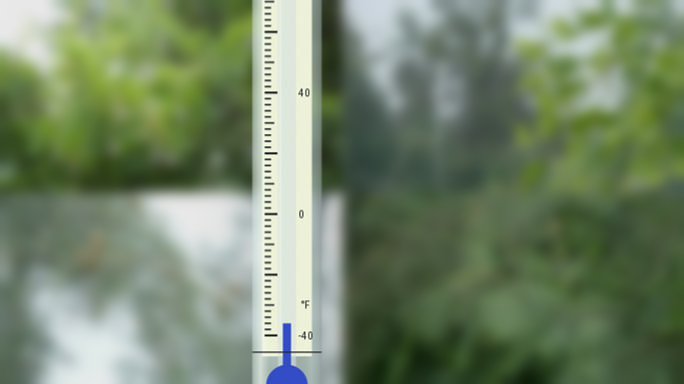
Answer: -36 °F
